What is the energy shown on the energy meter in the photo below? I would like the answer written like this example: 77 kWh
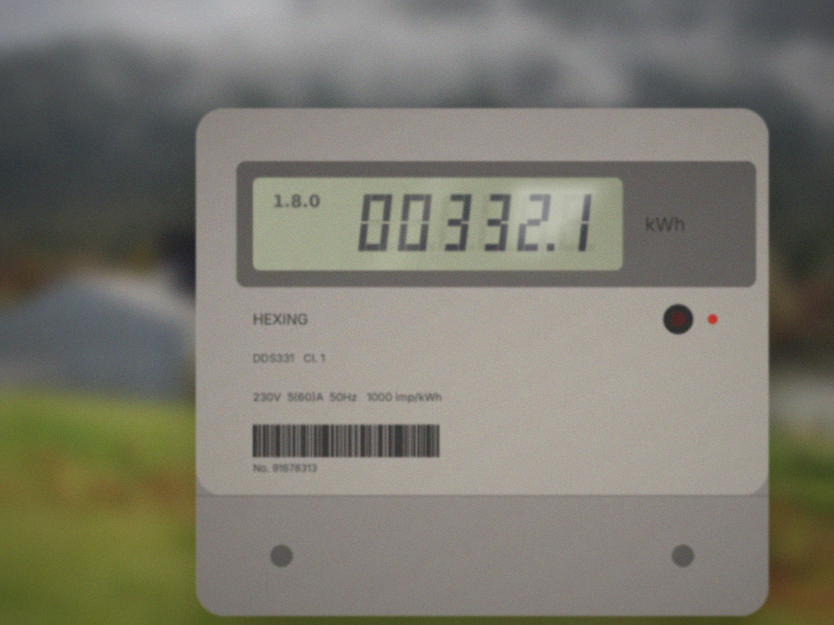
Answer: 332.1 kWh
